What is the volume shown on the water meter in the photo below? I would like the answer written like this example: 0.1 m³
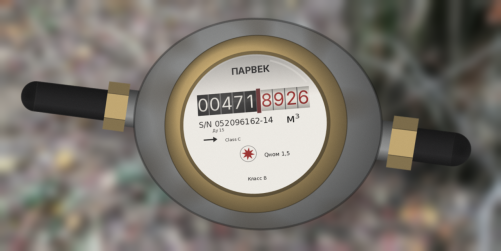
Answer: 471.8926 m³
